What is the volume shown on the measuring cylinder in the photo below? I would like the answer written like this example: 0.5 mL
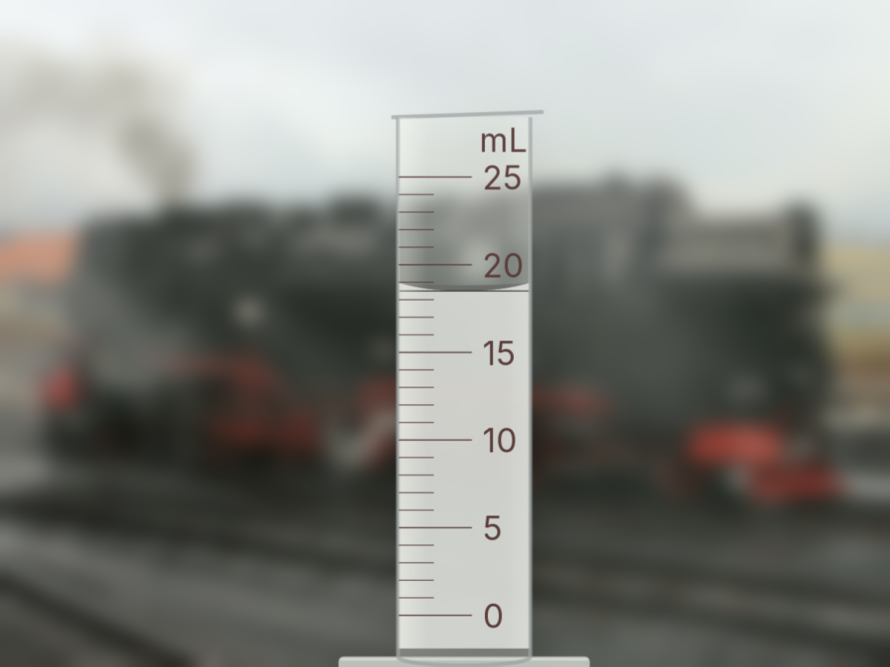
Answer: 18.5 mL
